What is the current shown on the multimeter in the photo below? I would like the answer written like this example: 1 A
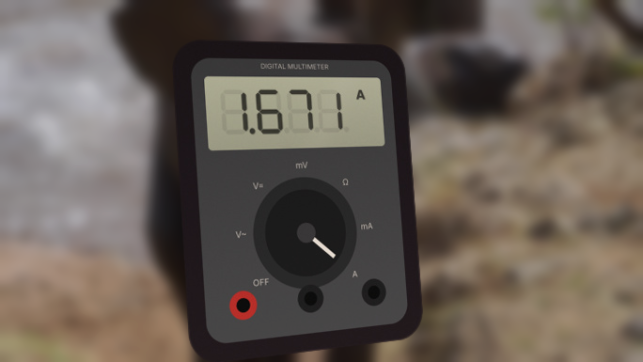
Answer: 1.671 A
